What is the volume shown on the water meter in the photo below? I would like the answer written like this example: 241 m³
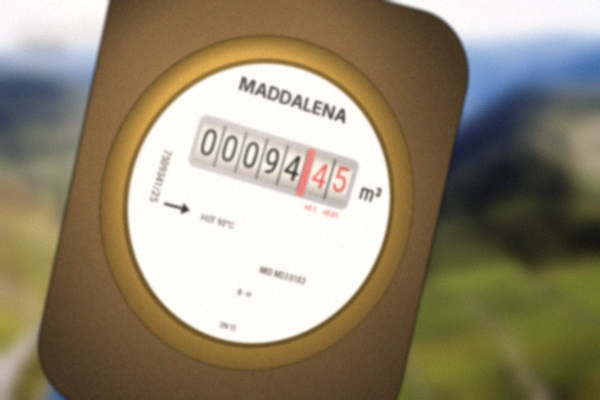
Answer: 94.45 m³
